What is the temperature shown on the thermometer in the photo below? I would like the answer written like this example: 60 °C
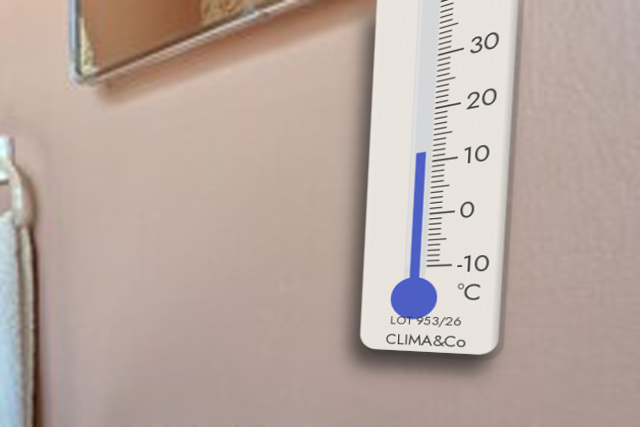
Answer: 12 °C
